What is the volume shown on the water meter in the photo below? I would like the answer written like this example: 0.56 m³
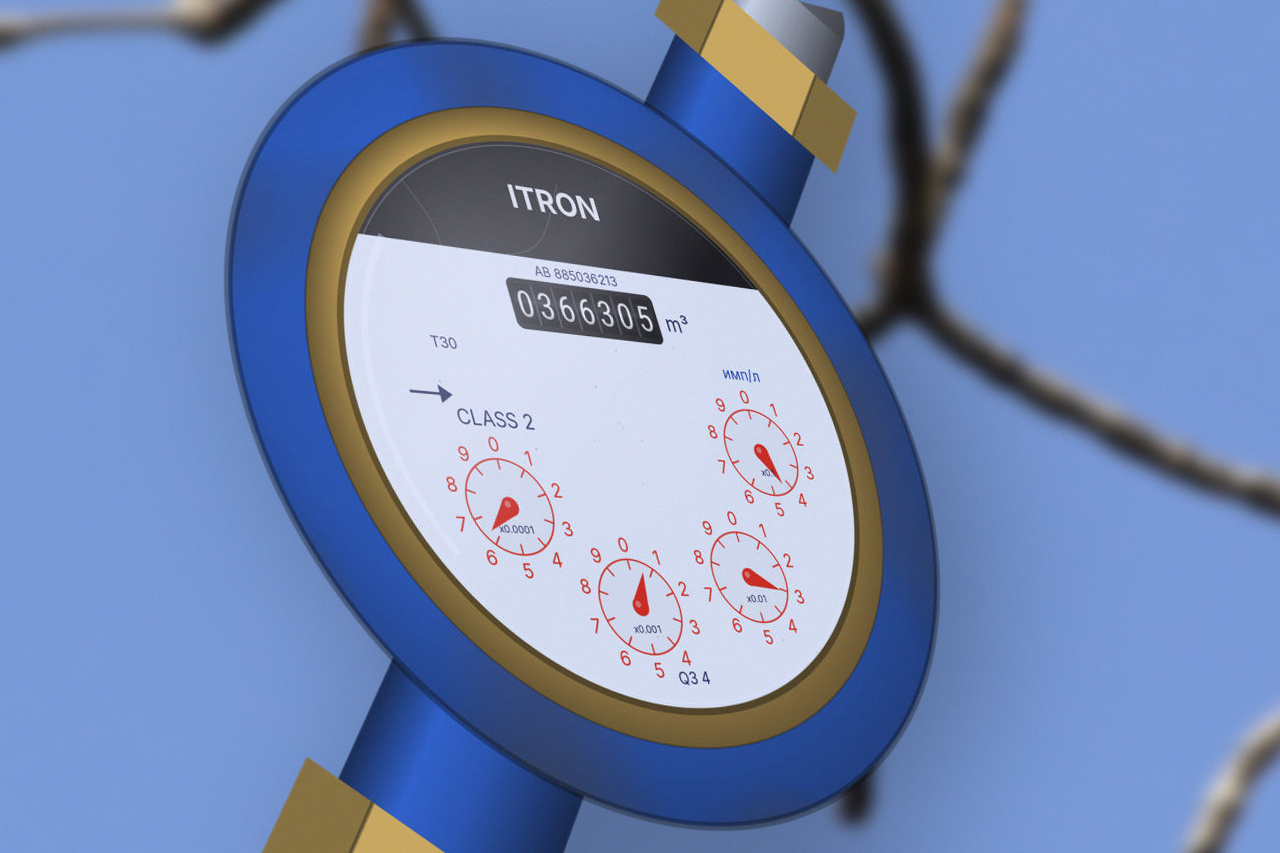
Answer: 366305.4306 m³
